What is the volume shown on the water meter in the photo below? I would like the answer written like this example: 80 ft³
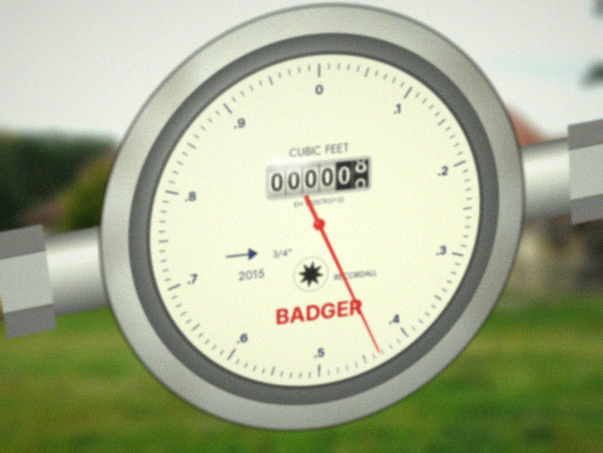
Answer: 8.43 ft³
